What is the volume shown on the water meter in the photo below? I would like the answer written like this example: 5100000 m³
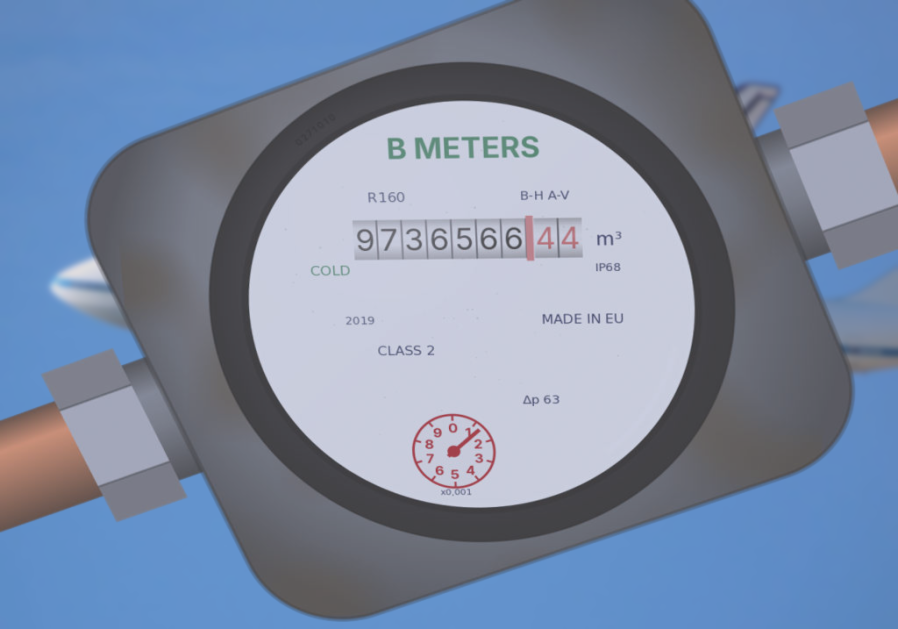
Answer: 9736566.441 m³
